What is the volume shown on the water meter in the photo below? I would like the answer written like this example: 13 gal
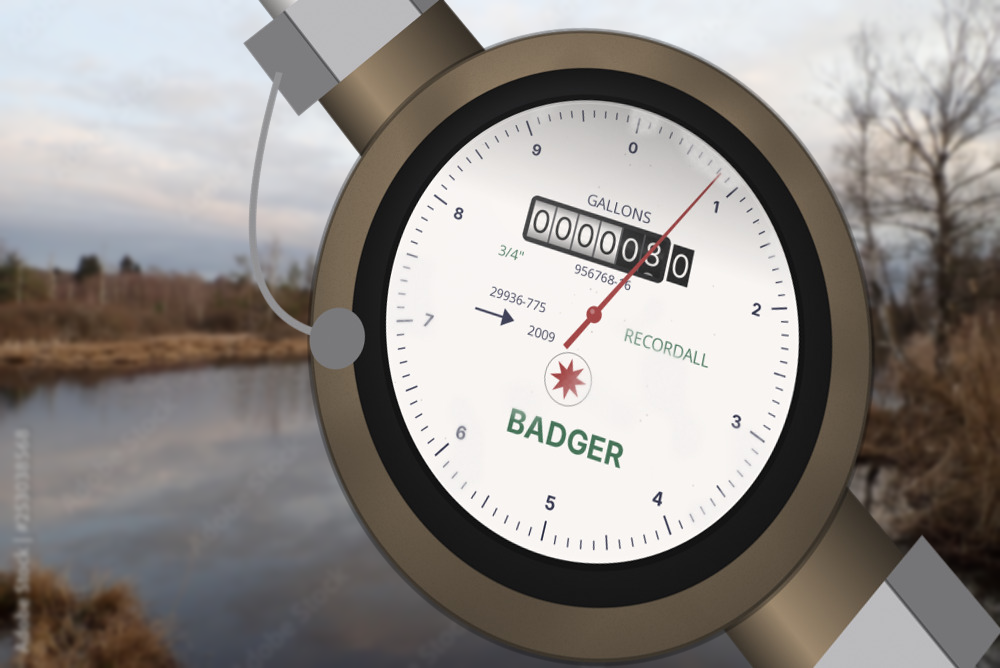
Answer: 80.8 gal
